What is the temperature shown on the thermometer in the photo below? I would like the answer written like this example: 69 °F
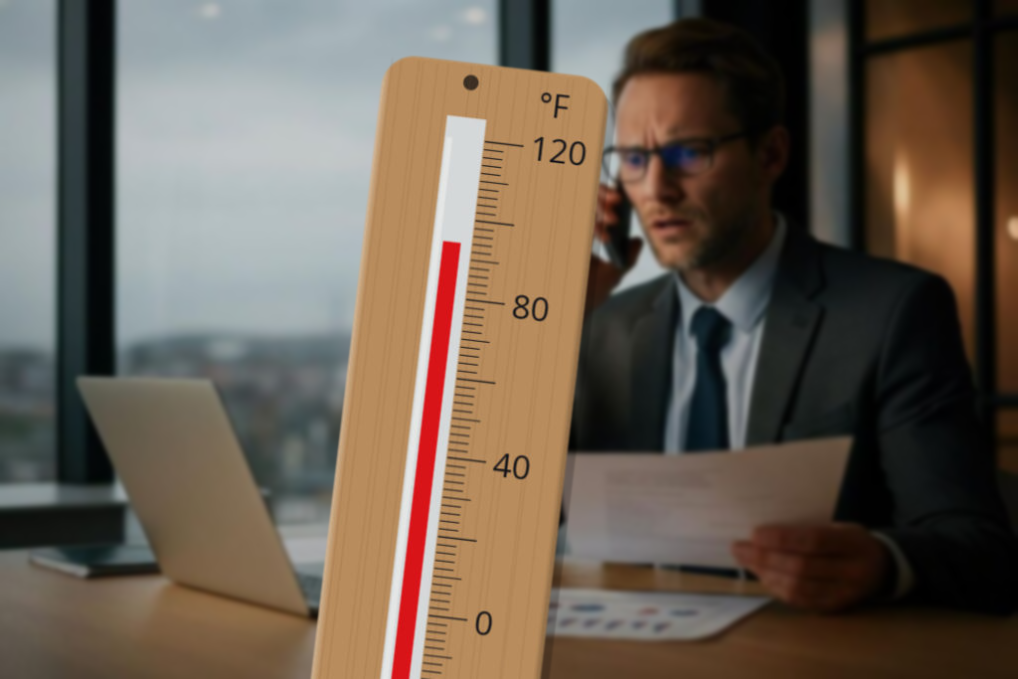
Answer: 94 °F
